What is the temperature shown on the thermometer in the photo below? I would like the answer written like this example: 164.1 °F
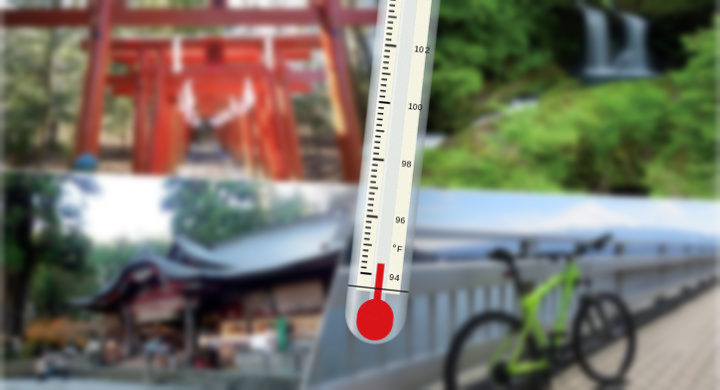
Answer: 94.4 °F
